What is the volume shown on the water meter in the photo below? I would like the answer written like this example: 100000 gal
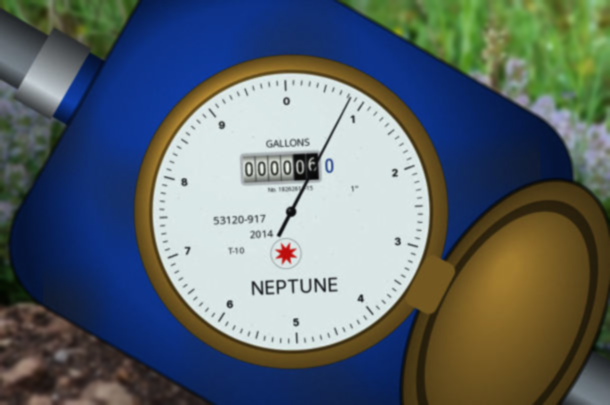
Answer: 60.8 gal
